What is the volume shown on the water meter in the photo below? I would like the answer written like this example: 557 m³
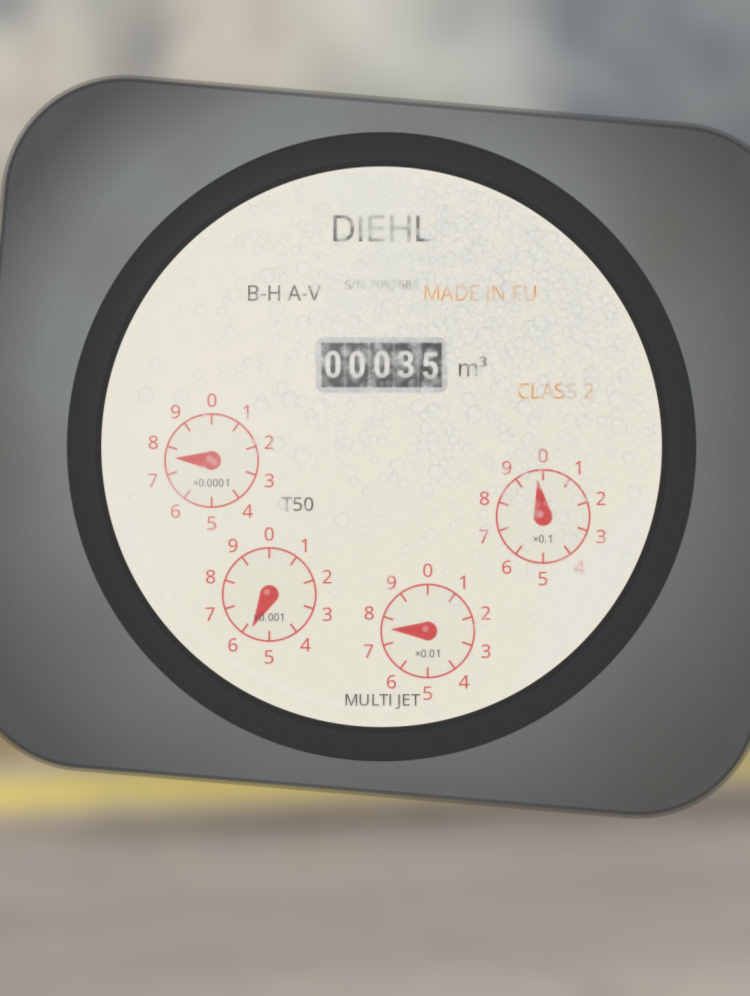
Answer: 34.9757 m³
